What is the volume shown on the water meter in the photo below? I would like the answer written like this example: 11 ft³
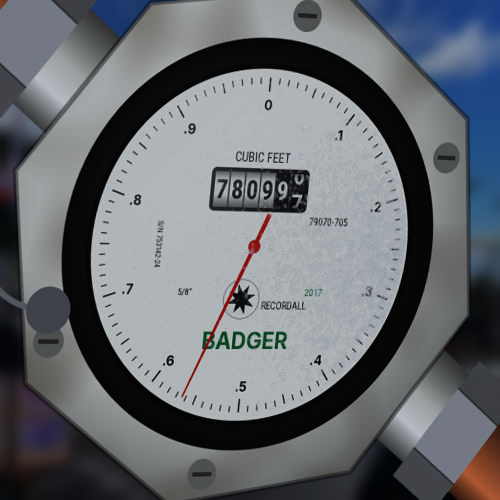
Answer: 780996.56 ft³
